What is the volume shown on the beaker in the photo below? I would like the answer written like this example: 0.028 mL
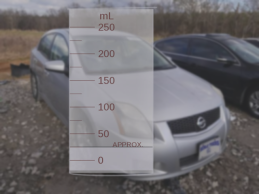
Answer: 25 mL
